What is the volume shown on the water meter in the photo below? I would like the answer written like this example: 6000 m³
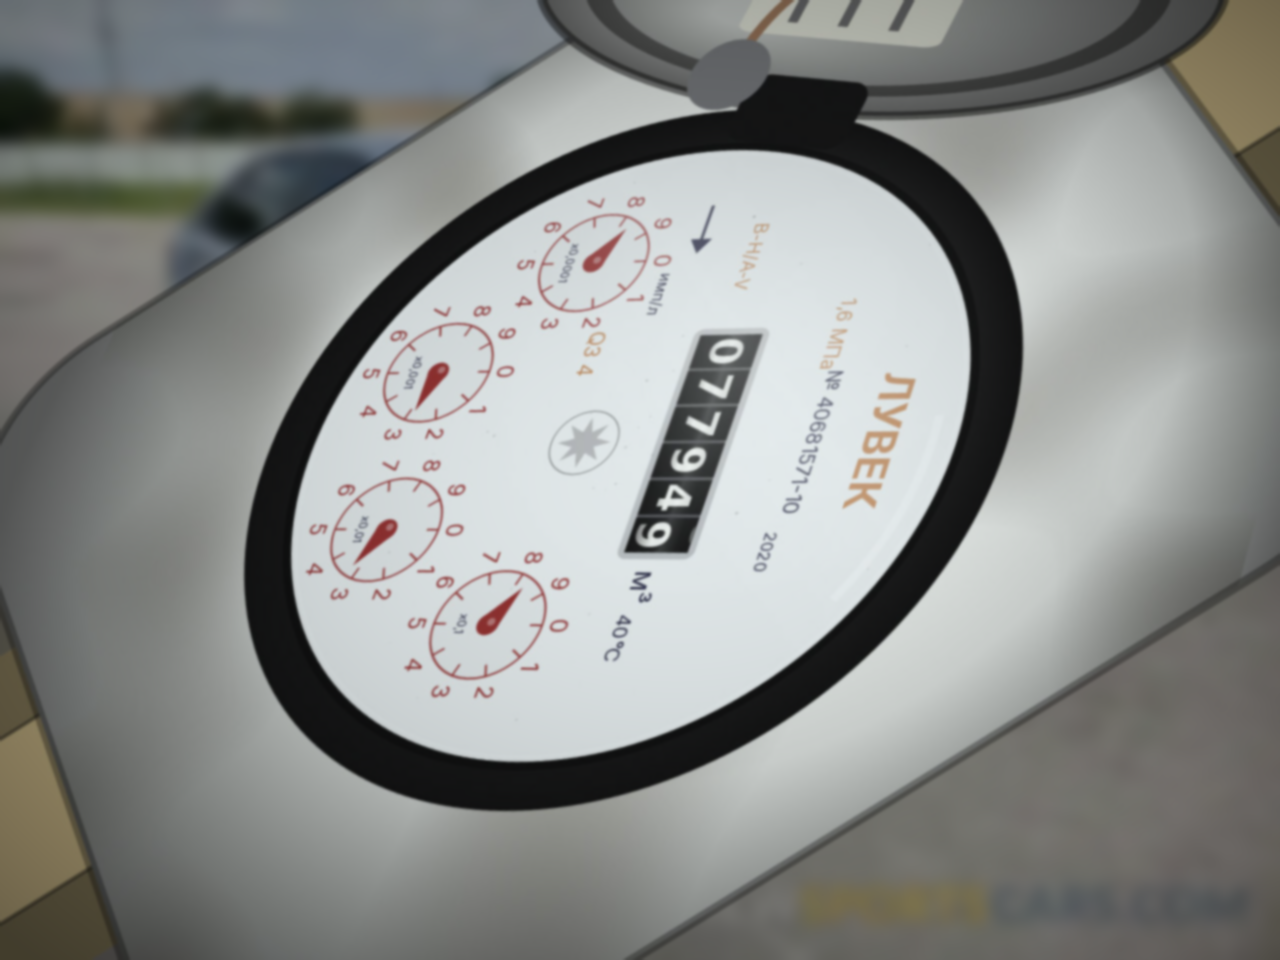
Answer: 77948.8328 m³
